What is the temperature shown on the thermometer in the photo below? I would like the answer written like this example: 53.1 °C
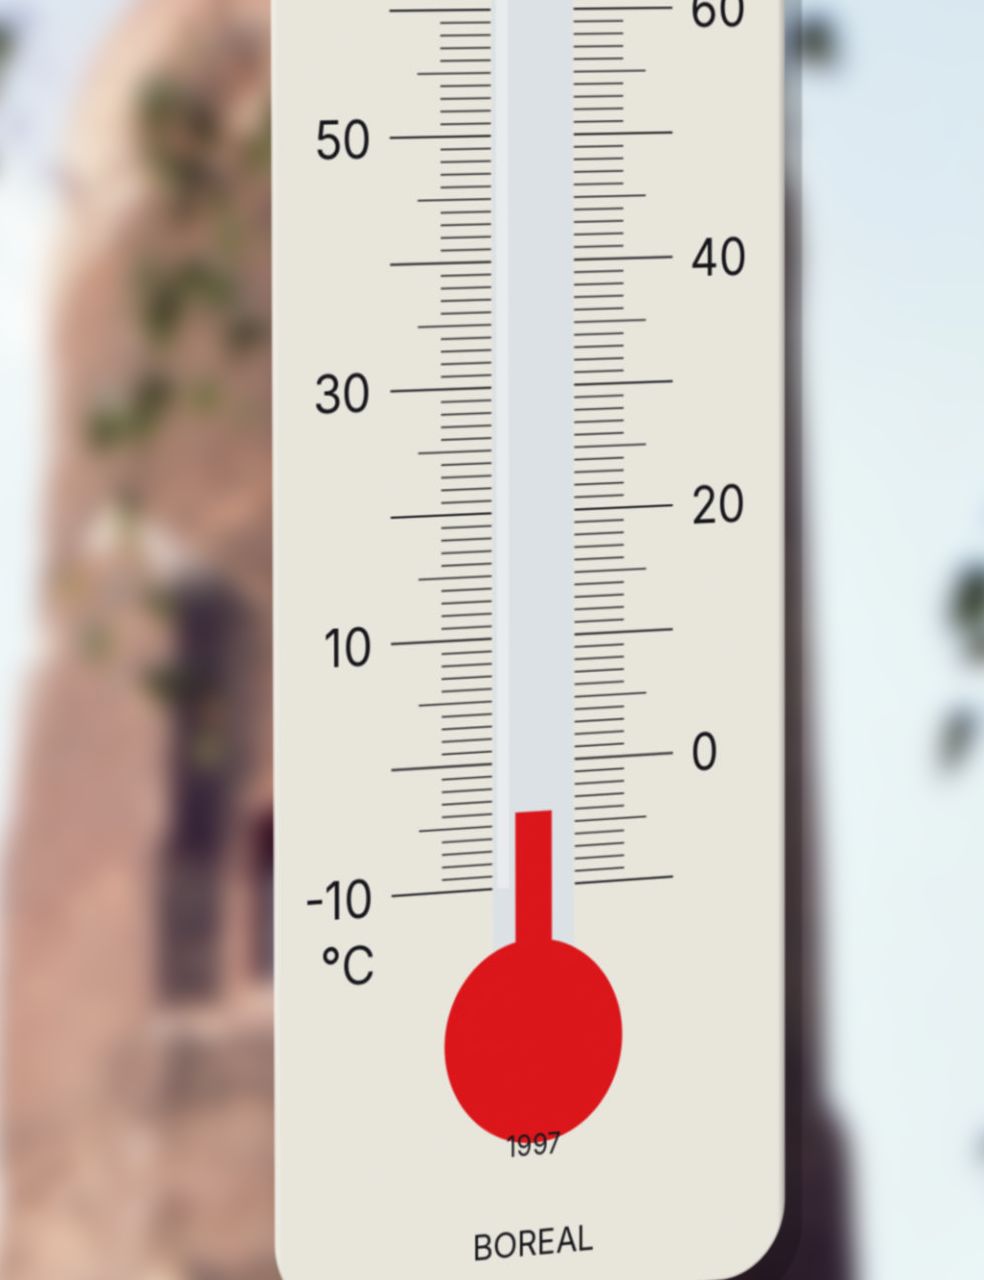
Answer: -4 °C
